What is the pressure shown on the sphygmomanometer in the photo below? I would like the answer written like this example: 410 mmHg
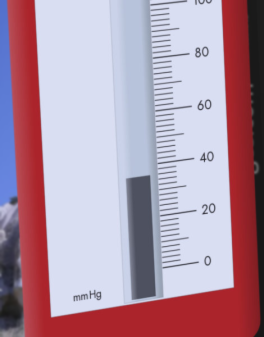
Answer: 36 mmHg
